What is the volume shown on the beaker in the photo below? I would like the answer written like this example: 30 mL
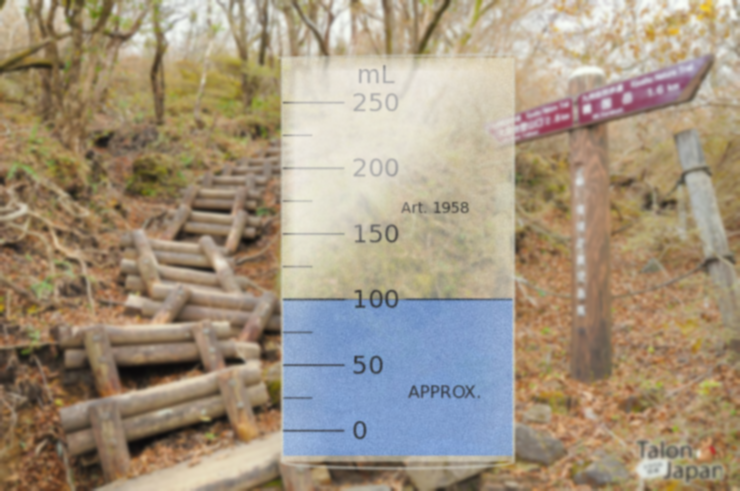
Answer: 100 mL
